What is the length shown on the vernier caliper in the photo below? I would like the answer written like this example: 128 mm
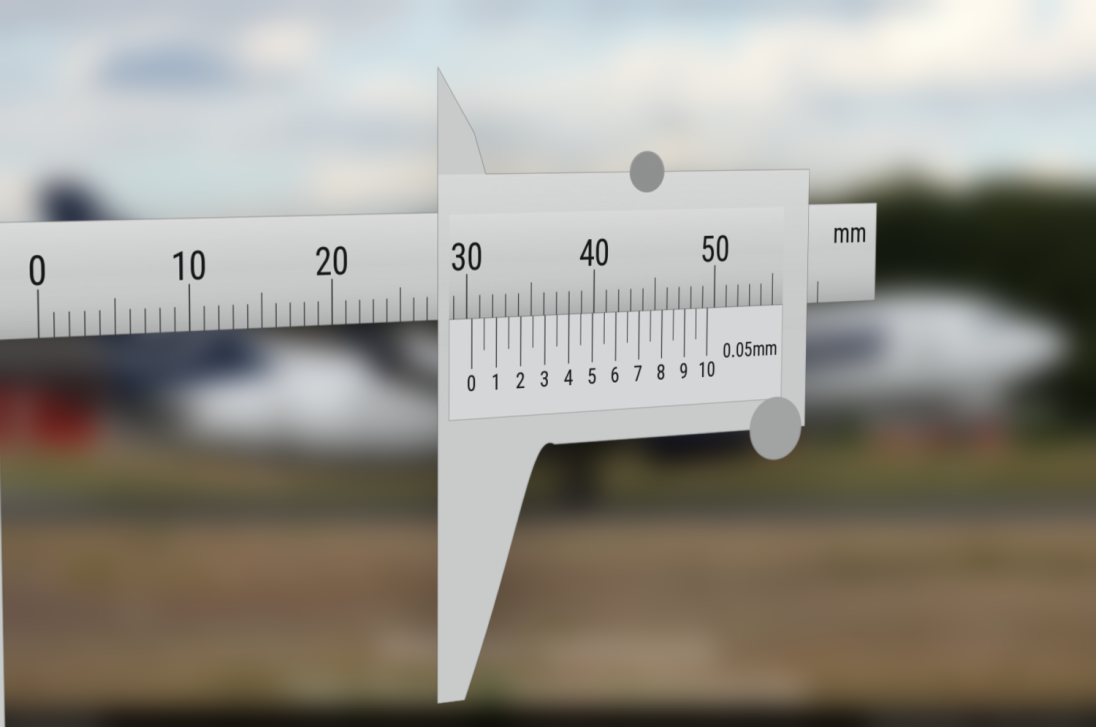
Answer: 30.4 mm
